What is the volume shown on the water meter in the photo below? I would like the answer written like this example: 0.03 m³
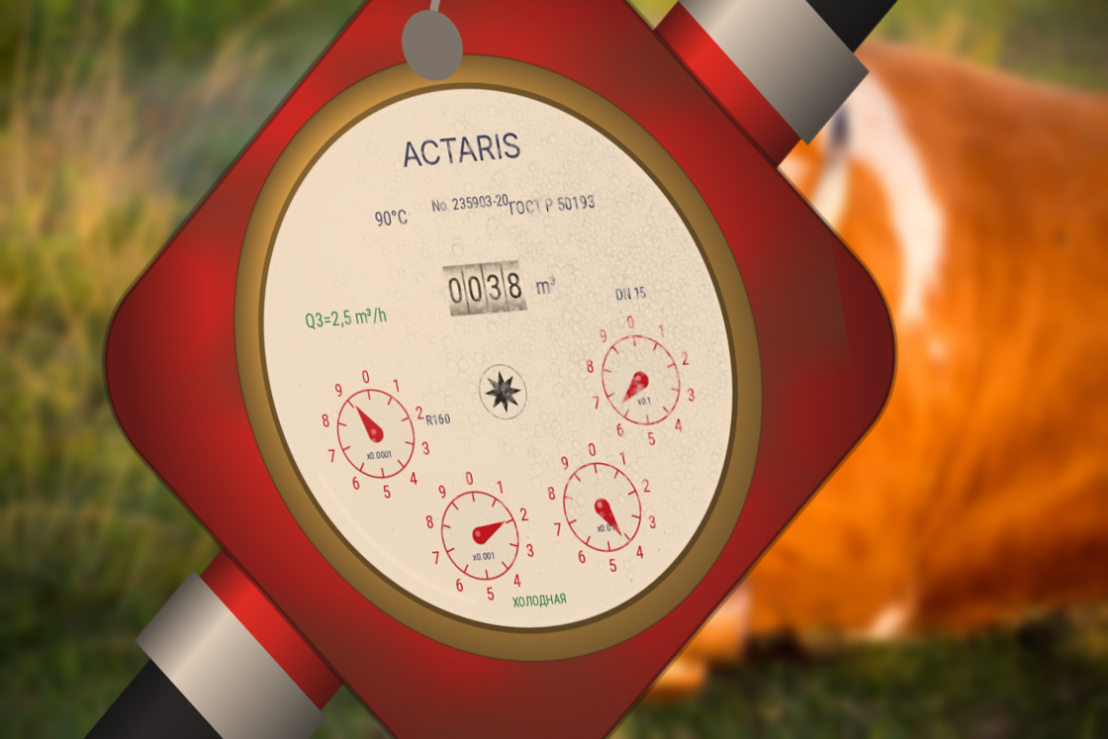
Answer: 38.6419 m³
